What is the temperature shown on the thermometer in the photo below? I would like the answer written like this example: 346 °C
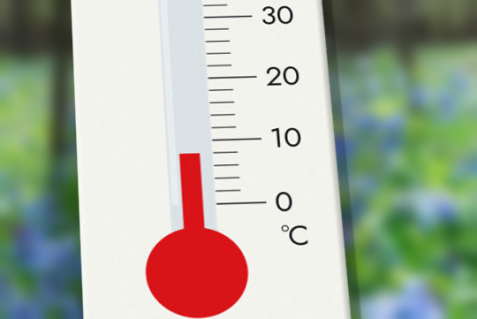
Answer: 8 °C
